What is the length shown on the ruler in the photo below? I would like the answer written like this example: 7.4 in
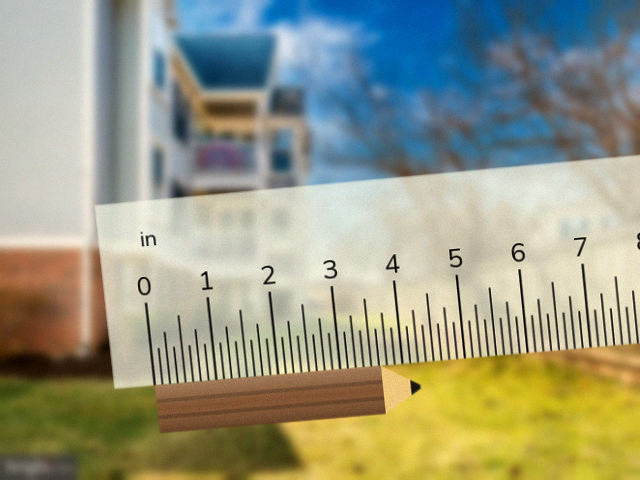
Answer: 4.25 in
